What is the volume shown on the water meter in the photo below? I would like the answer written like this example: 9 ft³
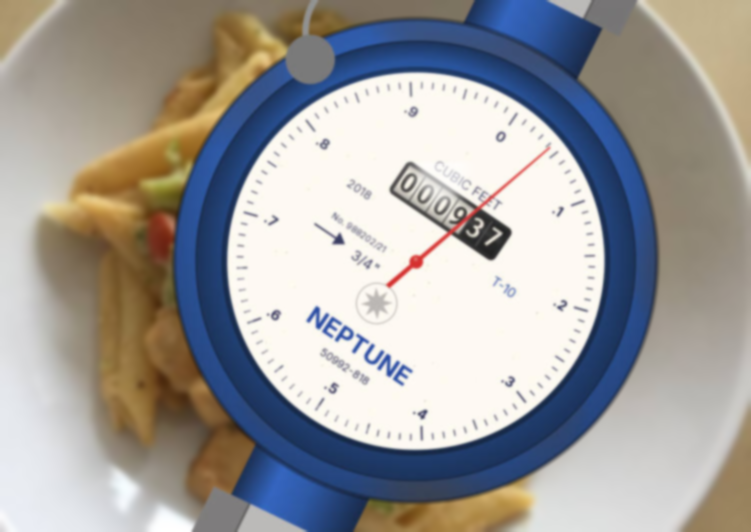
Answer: 937.04 ft³
